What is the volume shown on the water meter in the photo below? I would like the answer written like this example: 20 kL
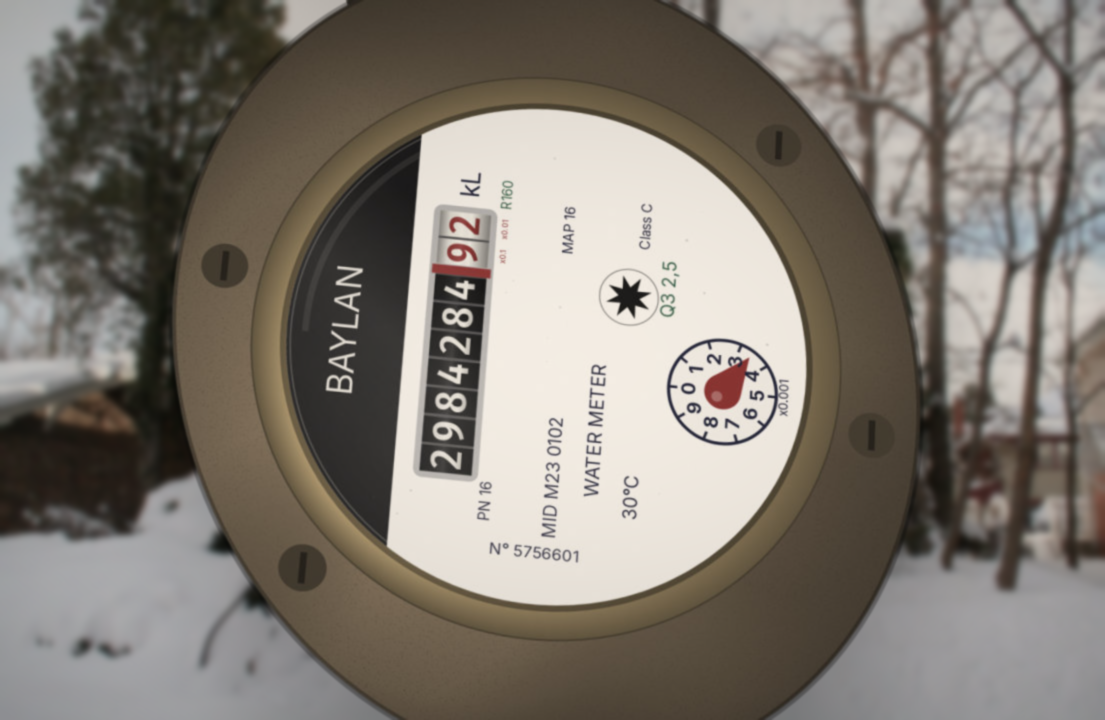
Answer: 2984284.923 kL
